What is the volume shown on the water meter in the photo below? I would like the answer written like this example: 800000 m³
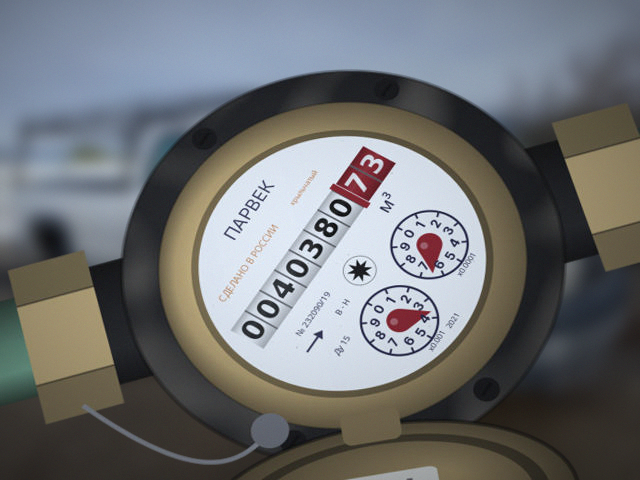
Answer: 40380.7336 m³
